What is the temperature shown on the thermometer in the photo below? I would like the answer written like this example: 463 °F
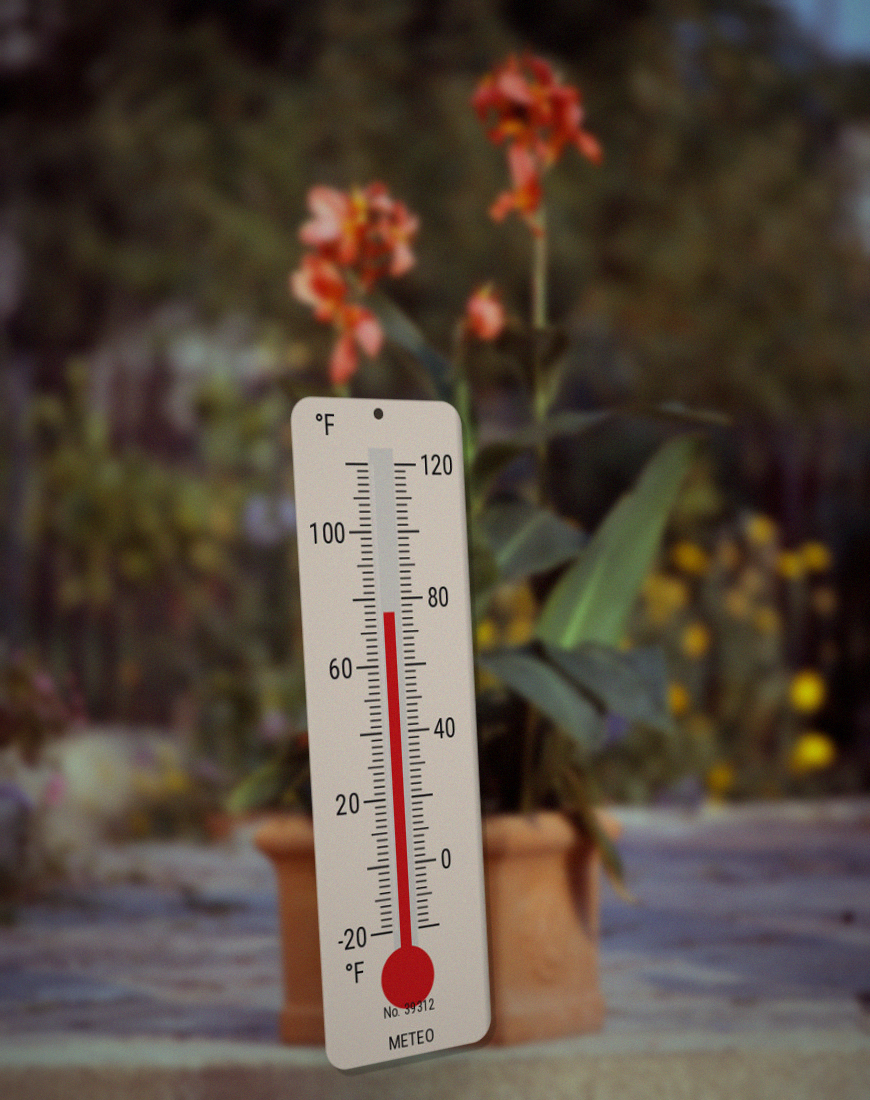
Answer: 76 °F
